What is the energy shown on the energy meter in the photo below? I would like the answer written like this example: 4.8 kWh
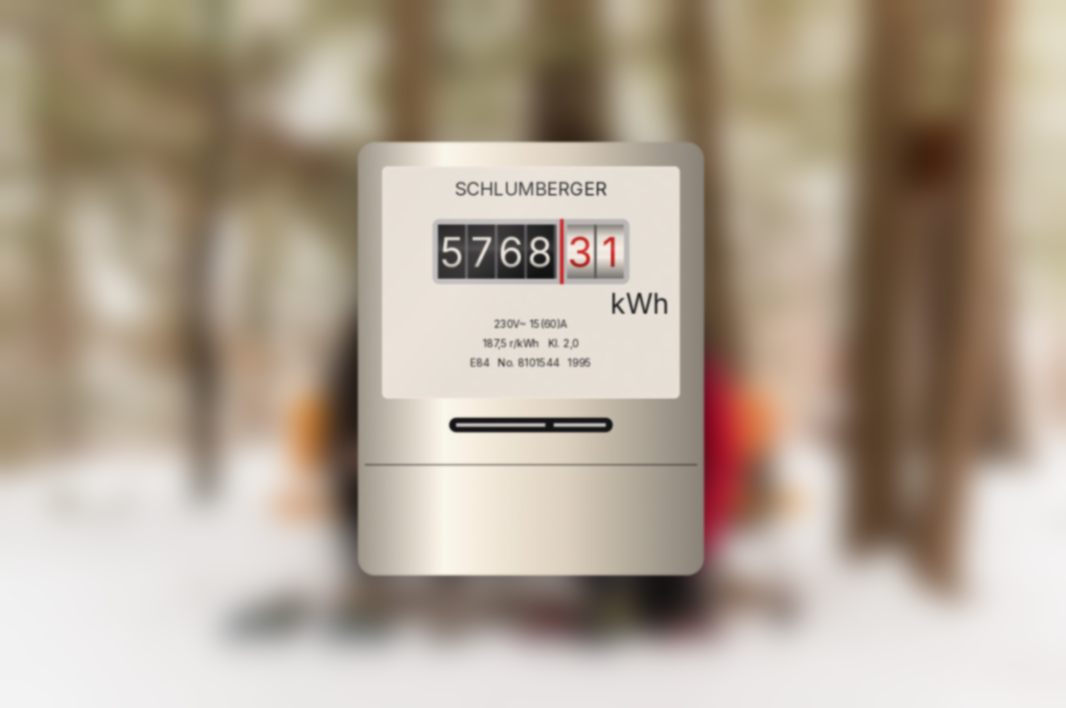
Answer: 5768.31 kWh
